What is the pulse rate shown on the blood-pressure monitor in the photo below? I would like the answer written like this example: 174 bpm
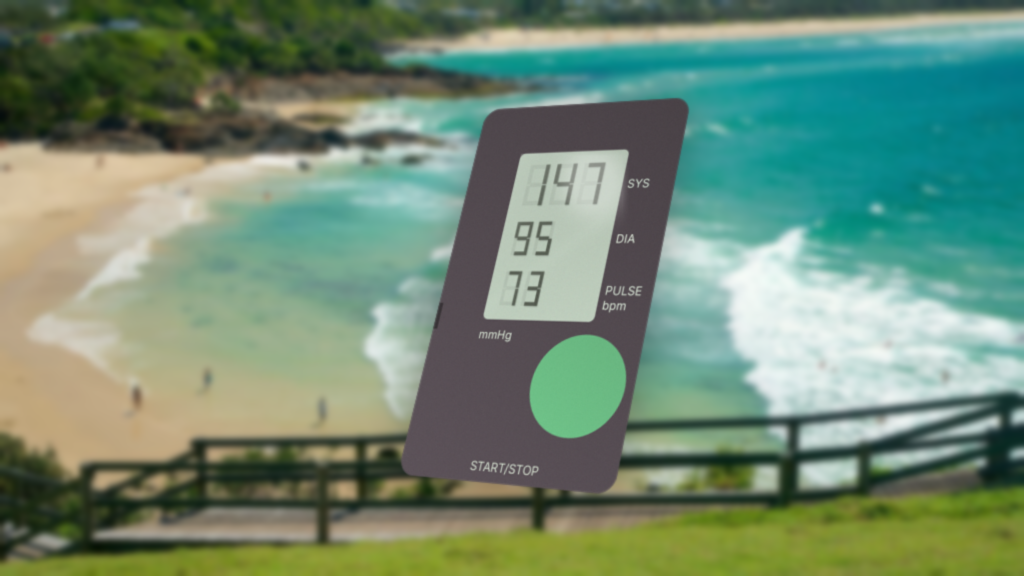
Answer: 73 bpm
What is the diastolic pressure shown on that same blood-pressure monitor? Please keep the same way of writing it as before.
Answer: 95 mmHg
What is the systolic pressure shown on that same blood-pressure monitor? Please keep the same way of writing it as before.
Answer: 147 mmHg
